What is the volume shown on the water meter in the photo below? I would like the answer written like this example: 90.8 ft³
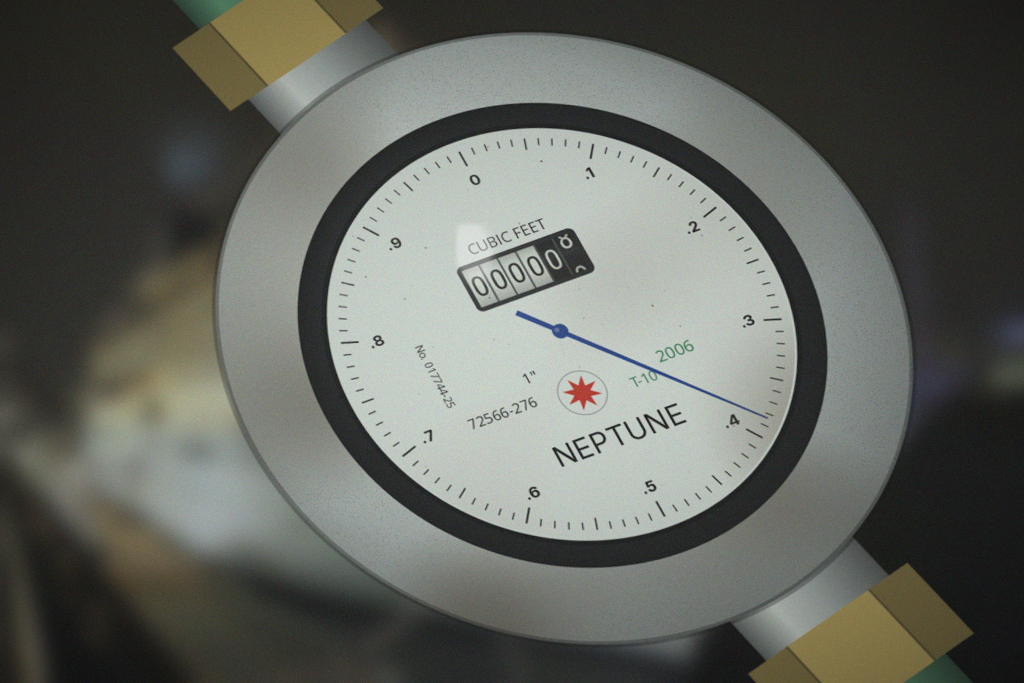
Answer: 8.38 ft³
